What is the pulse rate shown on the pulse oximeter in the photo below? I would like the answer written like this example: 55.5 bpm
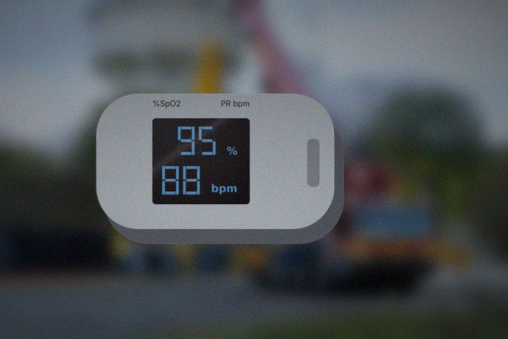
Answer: 88 bpm
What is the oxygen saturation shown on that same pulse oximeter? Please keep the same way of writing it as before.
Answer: 95 %
